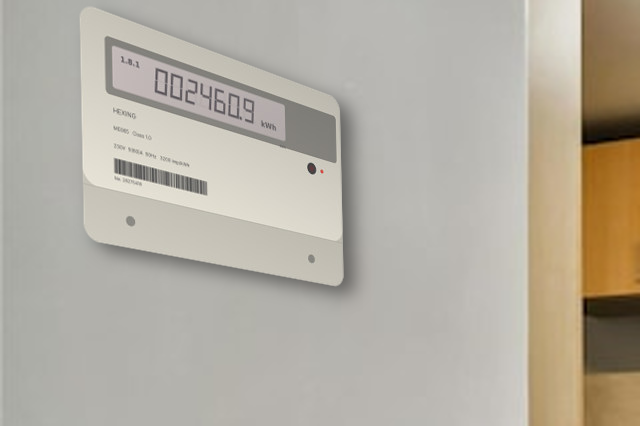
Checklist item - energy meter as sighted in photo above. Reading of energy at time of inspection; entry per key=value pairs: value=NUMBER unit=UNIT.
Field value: value=2460.9 unit=kWh
